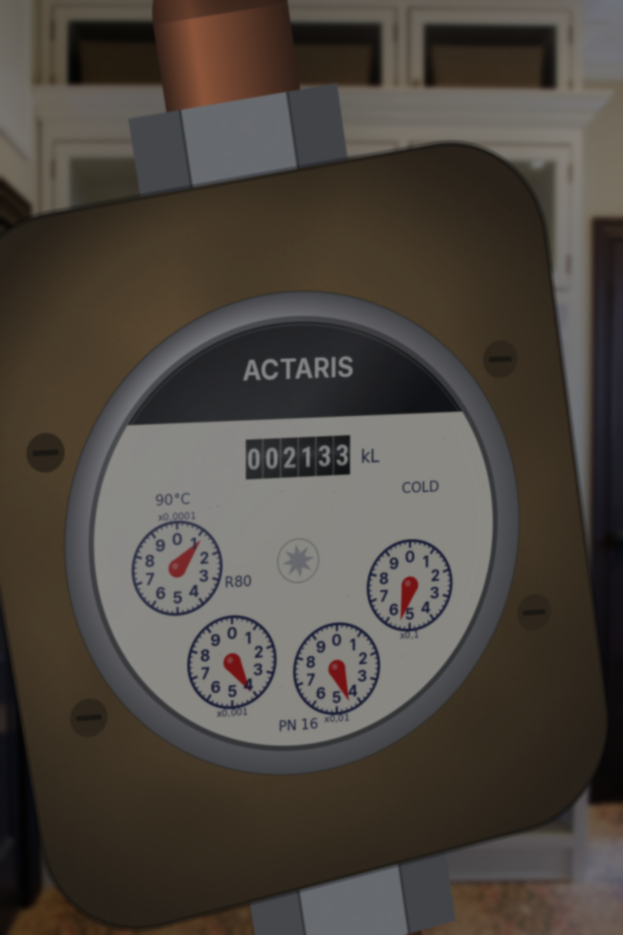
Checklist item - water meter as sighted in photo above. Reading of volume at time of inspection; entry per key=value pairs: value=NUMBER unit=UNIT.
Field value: value=2133.5441 unit=kL
